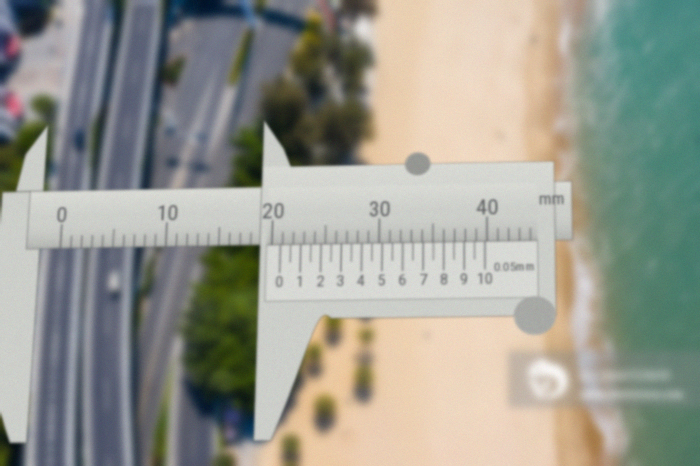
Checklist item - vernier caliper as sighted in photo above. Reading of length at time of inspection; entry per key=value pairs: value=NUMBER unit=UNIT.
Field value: value=20.8 unit=mm
